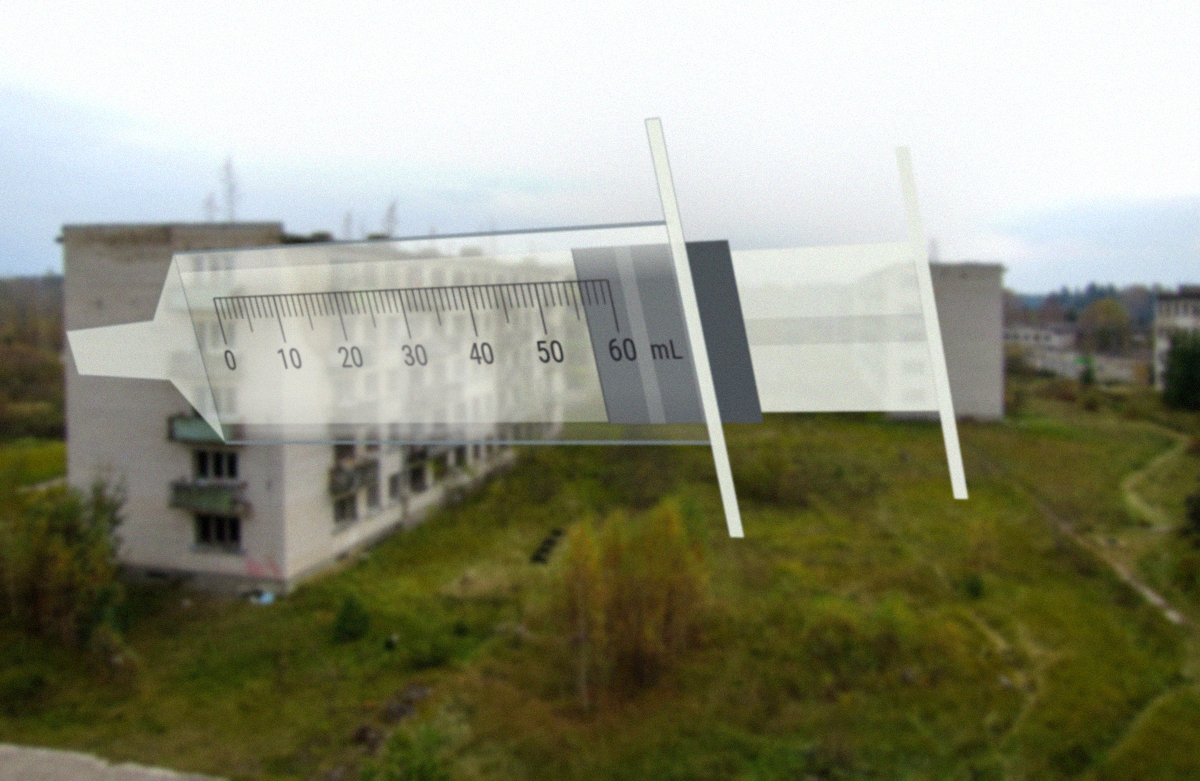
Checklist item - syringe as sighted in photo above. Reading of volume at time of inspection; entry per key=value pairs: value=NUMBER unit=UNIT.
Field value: value=56 unit=mL
